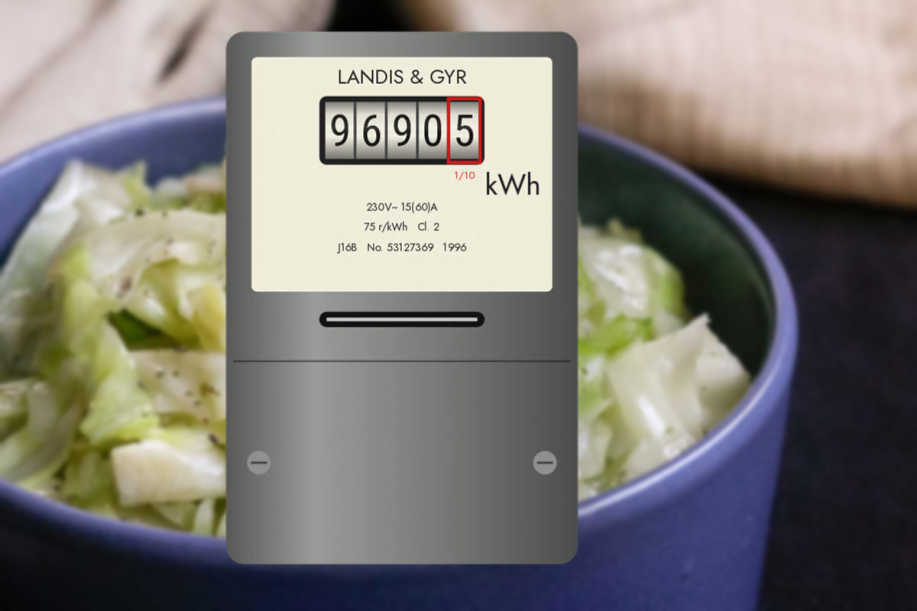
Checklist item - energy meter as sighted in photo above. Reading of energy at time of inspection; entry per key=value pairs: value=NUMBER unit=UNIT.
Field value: value=9690.5 unit=kWh
